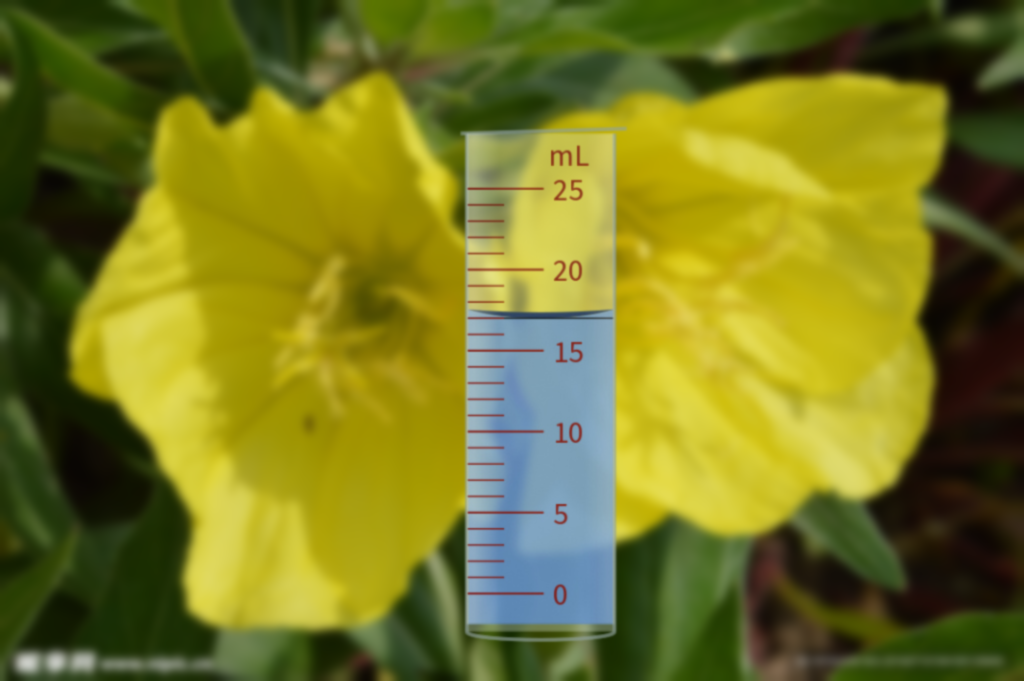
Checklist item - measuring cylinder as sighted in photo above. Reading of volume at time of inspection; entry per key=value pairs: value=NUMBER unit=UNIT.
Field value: value=17 unit=mL
